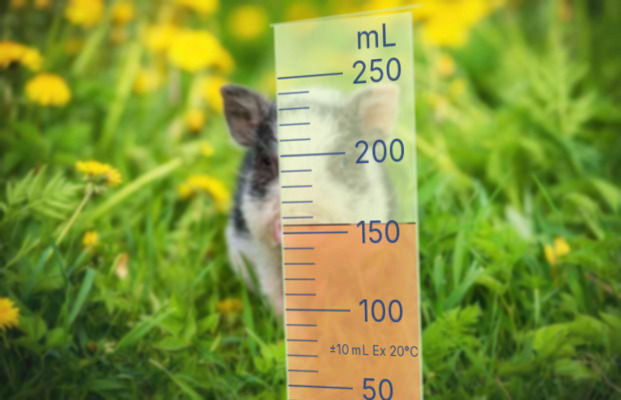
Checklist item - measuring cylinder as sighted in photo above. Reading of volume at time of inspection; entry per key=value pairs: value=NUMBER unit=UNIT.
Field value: value=155 unit=mL
